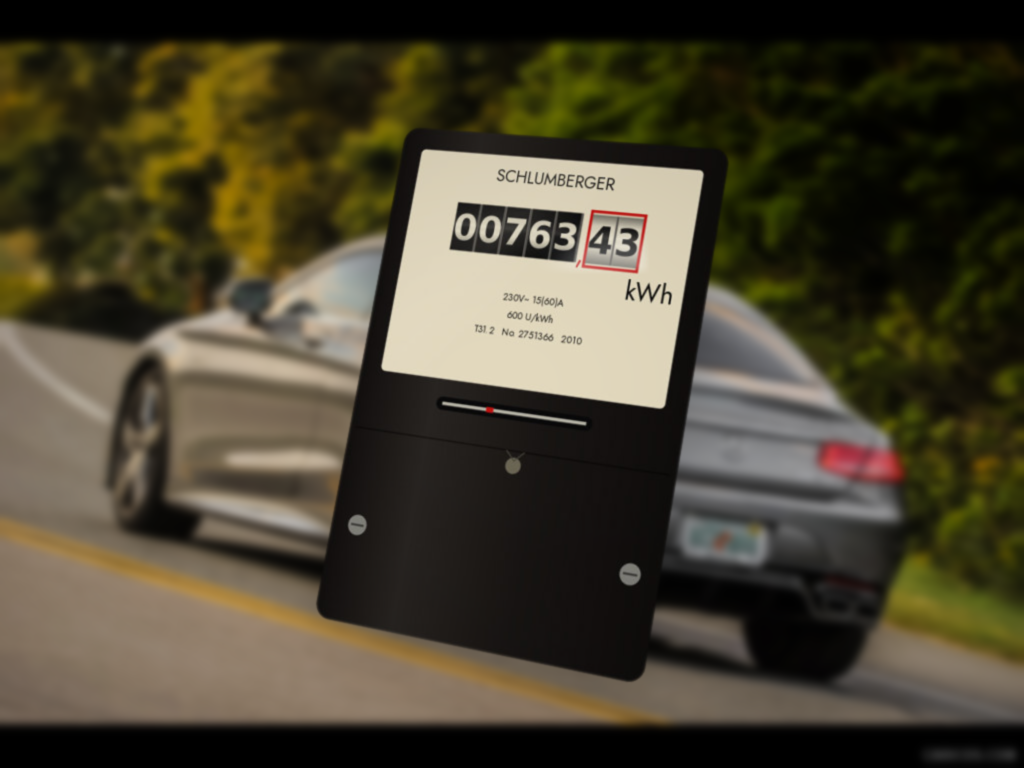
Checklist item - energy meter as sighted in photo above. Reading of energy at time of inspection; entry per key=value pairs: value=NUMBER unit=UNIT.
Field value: value=763.43 unit=kWh
